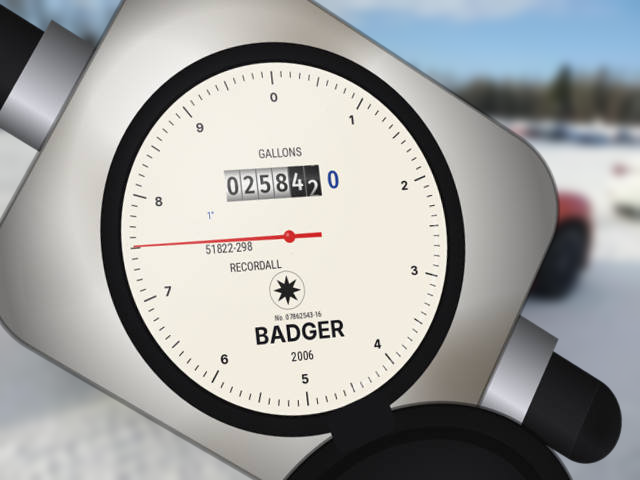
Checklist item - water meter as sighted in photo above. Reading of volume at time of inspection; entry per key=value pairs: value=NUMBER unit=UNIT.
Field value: value=258417.5 unit=gal
